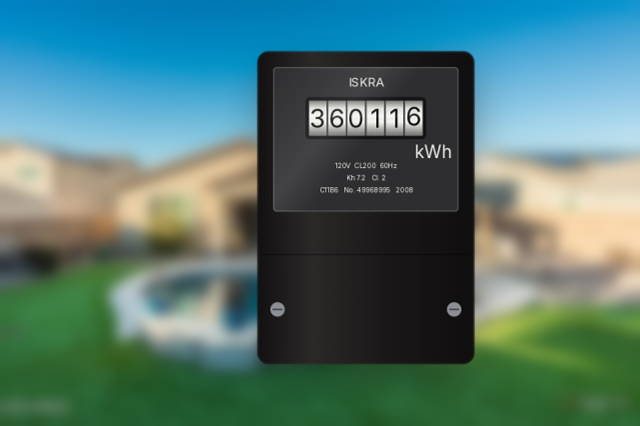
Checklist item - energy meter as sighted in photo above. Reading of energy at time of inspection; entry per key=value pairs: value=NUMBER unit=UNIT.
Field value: value=360116 unit=kWh
